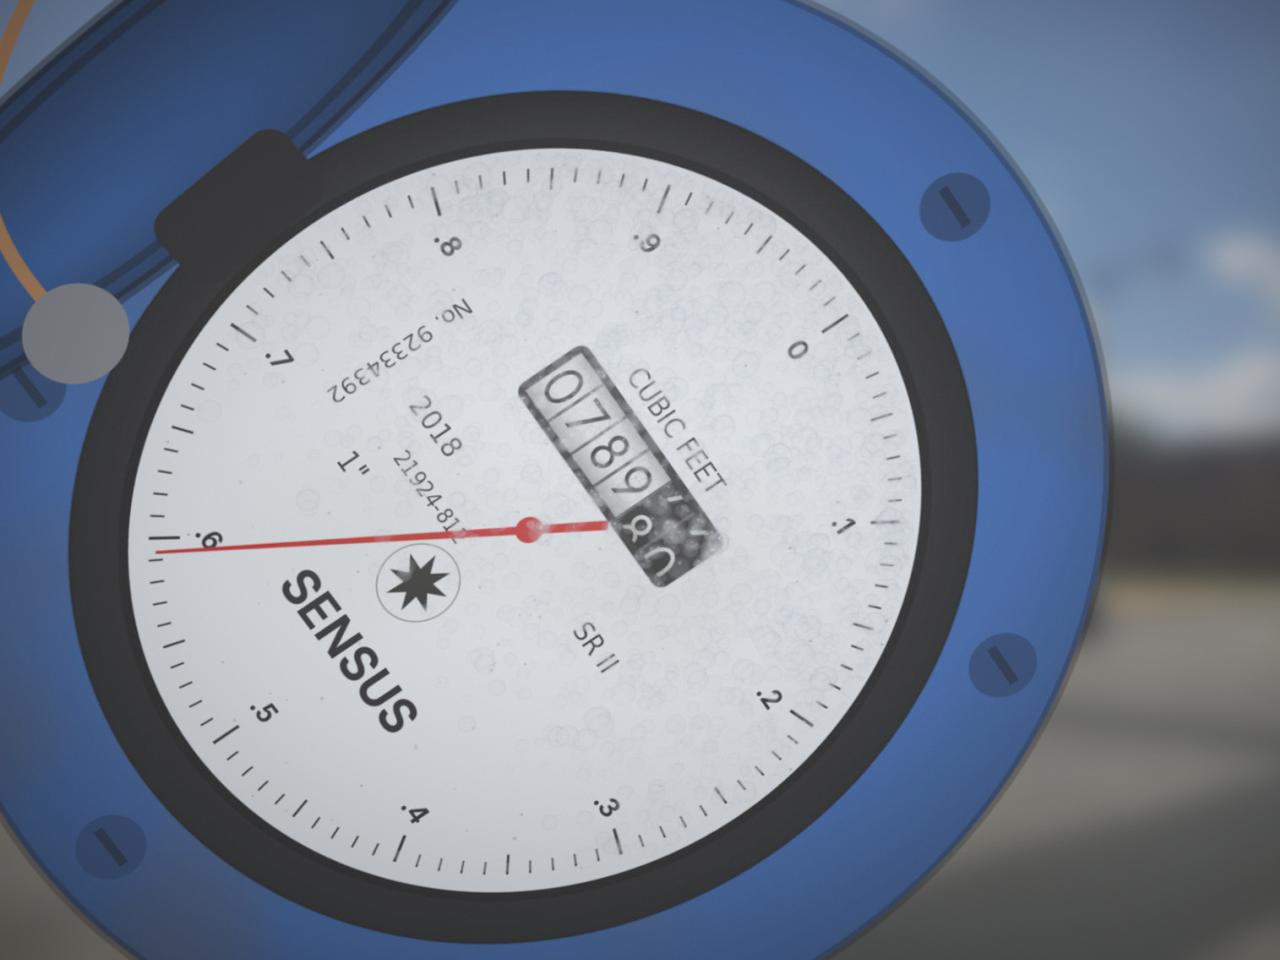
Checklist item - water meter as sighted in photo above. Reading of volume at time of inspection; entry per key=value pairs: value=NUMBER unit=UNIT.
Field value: value=78979.59 unit=ft³
